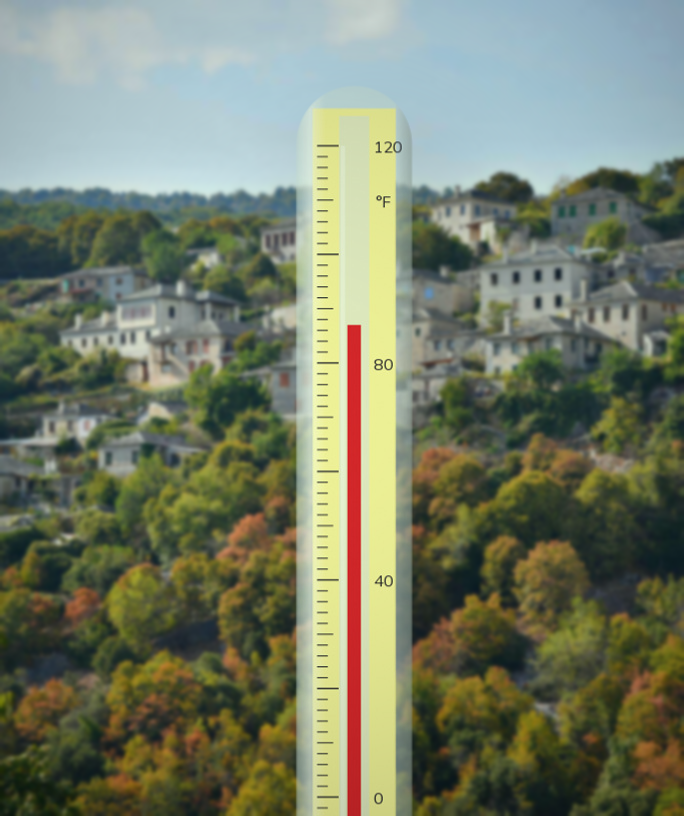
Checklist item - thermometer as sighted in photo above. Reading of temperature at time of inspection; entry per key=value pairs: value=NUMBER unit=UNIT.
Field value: value=87 unit=°F
